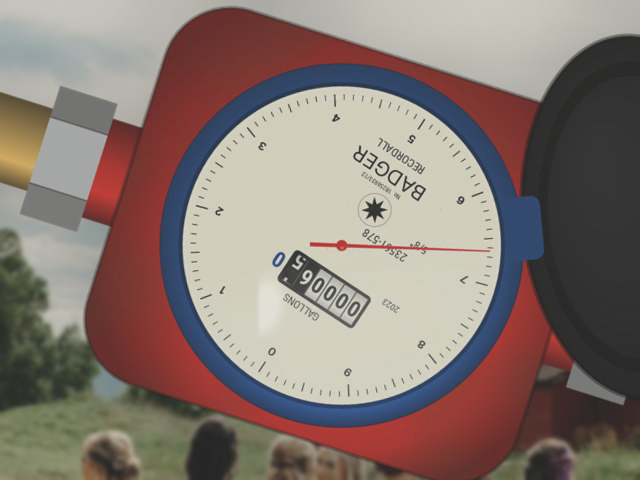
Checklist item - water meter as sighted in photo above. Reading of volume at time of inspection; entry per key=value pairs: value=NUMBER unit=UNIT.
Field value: value=646.6 unit=gal
